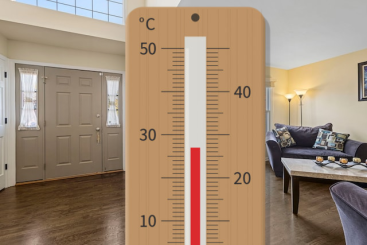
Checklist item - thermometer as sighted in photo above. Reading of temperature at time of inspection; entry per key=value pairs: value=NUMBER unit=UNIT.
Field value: value=27 unit=°C
